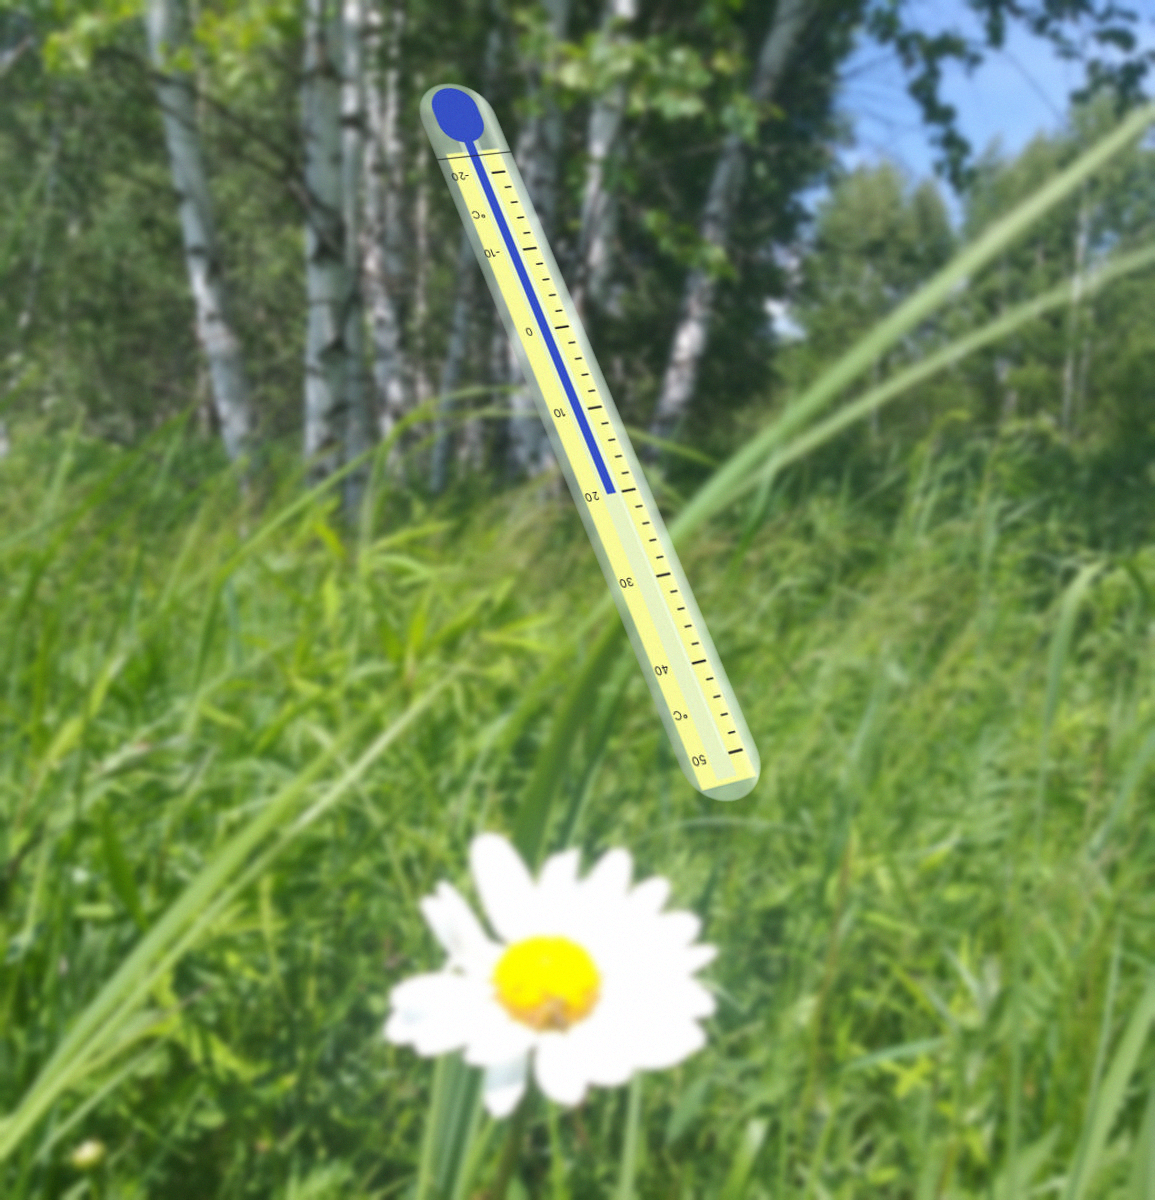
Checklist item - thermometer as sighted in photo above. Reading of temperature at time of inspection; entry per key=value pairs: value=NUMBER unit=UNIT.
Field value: value=20 unit=°C
